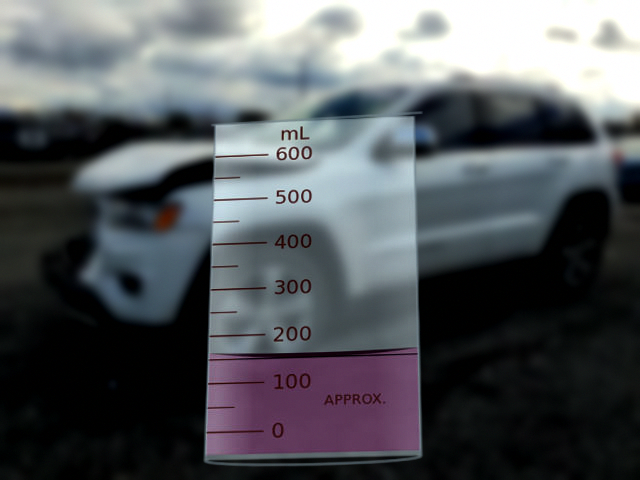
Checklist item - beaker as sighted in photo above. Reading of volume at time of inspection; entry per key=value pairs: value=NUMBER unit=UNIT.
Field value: value=150 unit=mL
